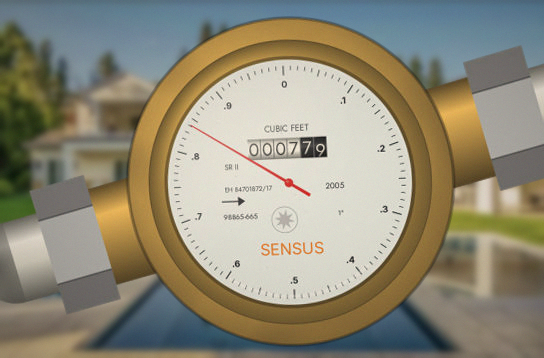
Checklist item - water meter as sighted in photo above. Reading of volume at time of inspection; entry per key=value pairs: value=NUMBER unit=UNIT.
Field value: value=778.84 unit=ft³
